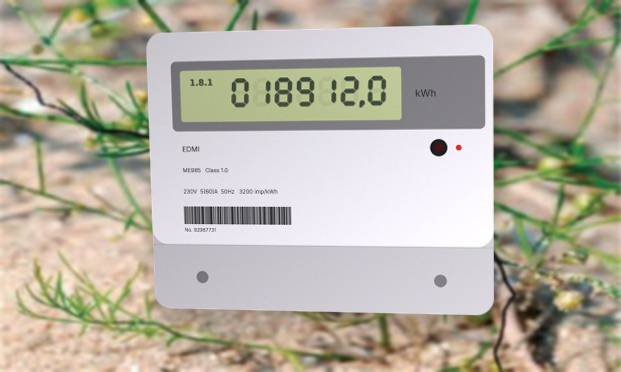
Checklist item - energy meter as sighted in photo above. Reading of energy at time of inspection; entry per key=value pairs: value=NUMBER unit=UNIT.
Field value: value=18912.0 unit=kWh
